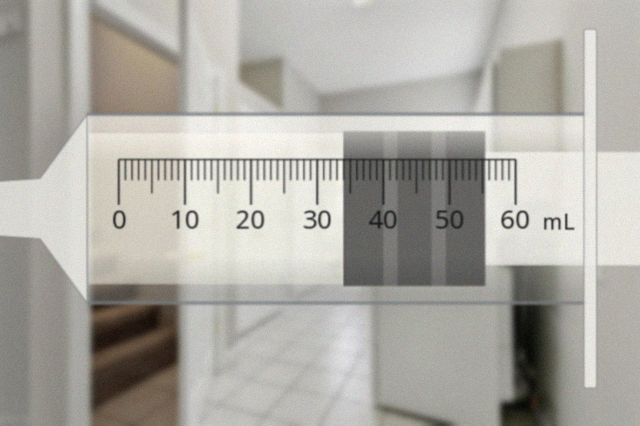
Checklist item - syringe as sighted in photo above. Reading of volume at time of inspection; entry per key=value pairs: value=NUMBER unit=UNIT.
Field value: value=34 unit=mL
